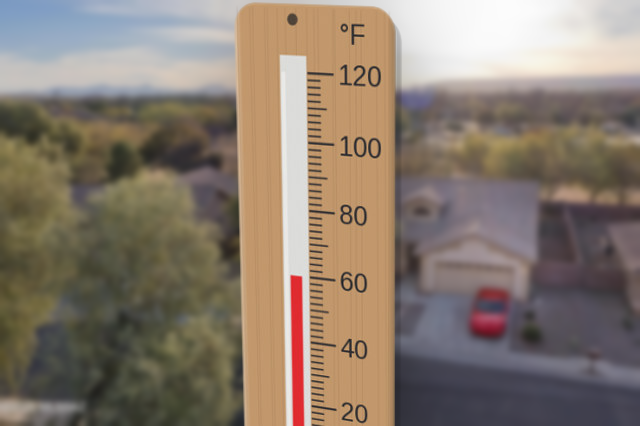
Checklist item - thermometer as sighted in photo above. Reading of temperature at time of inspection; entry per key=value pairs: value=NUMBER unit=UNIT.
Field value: value=60 unit=°F
